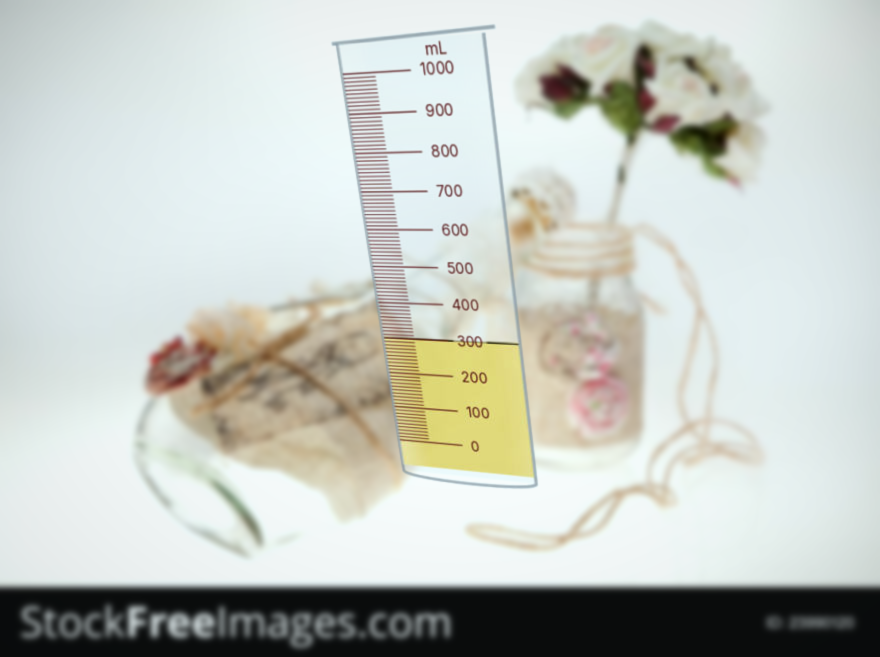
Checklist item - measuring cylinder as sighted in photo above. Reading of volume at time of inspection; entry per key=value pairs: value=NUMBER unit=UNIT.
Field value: value=300 unit=mL
